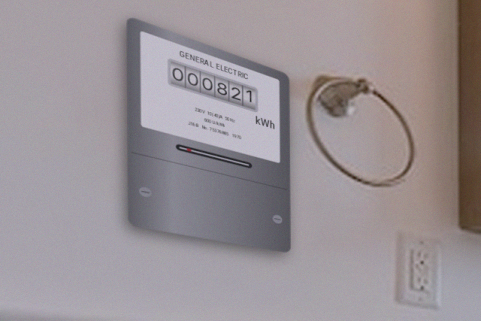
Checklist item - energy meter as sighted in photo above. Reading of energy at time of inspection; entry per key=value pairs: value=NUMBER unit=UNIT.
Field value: value=821 unit=kWh
